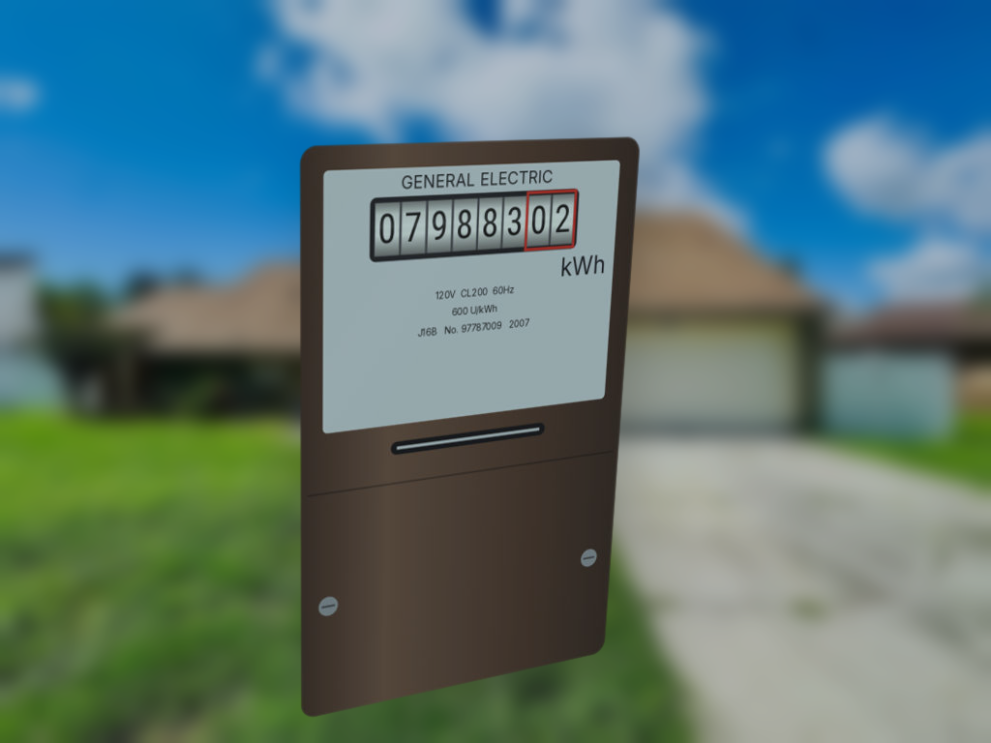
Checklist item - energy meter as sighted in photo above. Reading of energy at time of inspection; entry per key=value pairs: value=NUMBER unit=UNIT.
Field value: value=79883.02 unit=kWh
